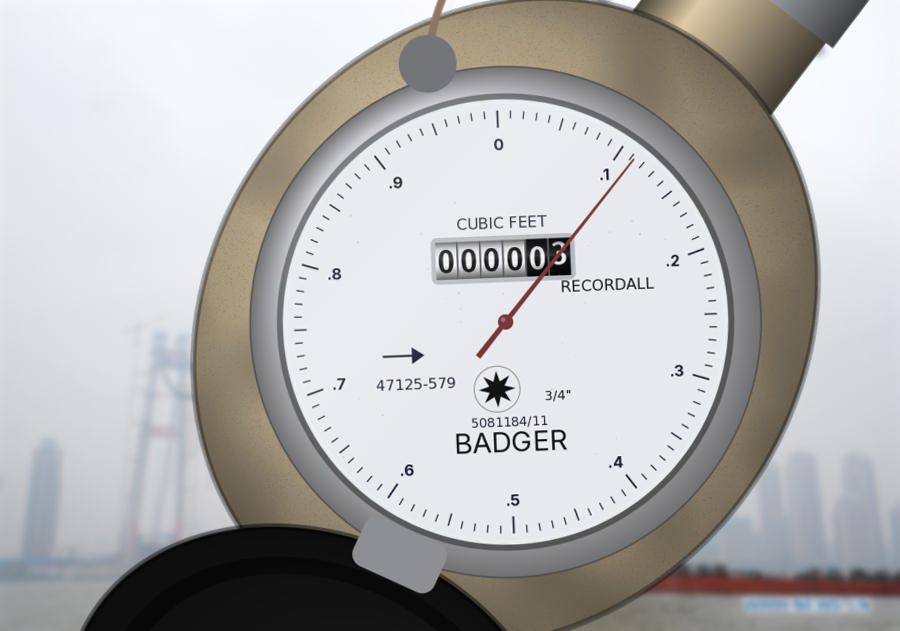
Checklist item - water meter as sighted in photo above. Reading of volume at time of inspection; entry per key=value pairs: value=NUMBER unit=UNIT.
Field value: value=3.11 unit=ft³
